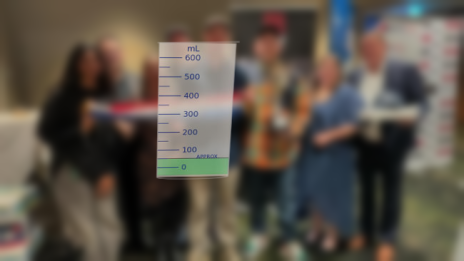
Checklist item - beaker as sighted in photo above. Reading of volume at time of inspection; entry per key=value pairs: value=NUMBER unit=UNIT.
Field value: value=50 unit=mL
